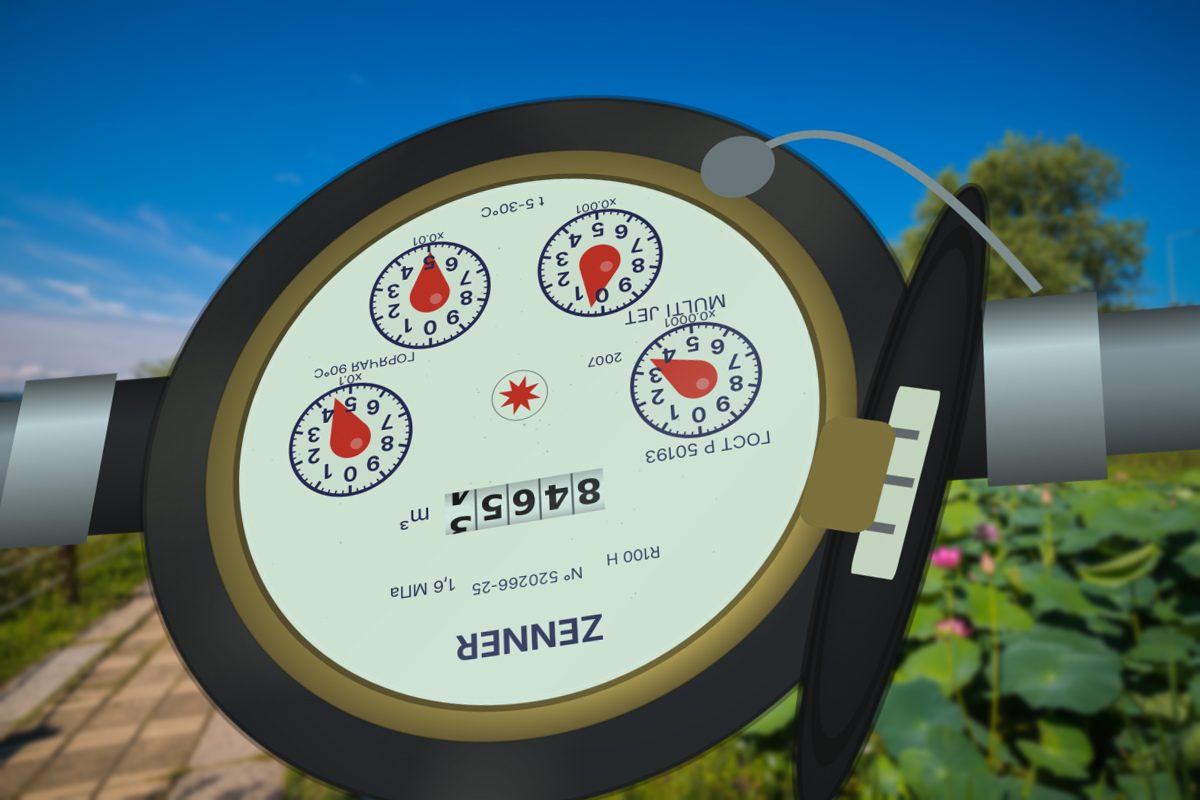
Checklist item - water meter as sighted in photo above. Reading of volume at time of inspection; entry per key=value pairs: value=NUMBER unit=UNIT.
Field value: value=84653.4503 unit=m³
